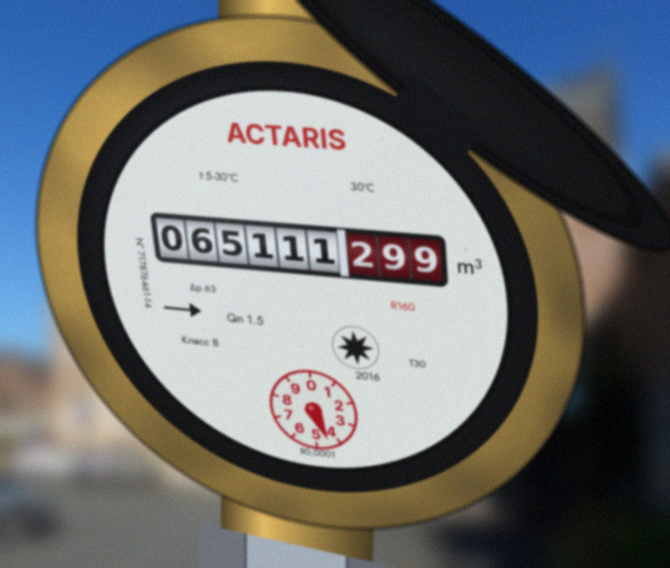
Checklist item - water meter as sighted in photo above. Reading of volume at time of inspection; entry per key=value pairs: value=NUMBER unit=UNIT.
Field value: value=65111.2994 unit=m³
